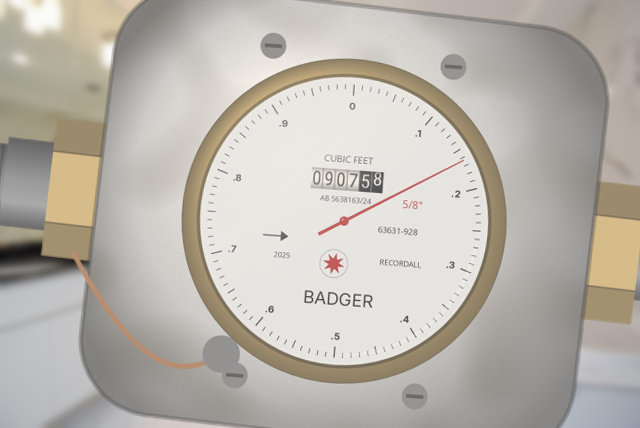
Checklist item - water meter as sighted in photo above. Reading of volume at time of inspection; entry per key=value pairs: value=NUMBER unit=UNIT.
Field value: value=90758.16 unit=ft³
